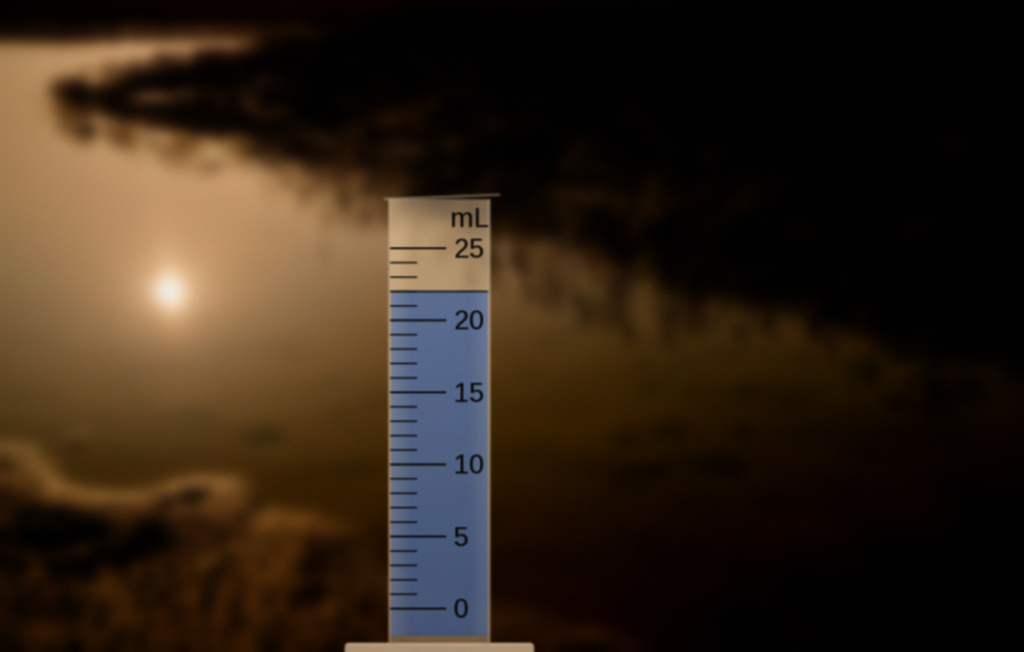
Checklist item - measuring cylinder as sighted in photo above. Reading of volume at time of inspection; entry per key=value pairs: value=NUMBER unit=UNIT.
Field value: value=22 unit=mL
